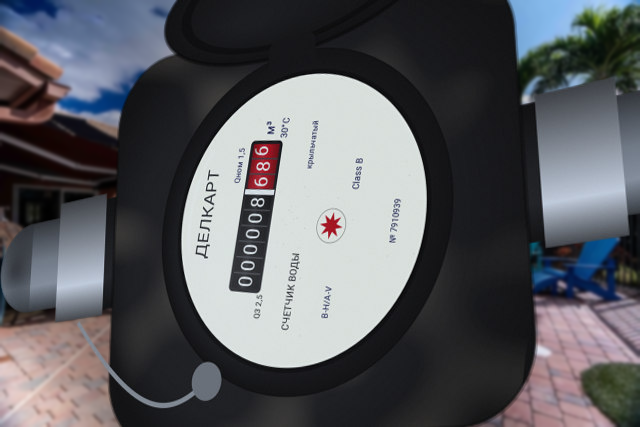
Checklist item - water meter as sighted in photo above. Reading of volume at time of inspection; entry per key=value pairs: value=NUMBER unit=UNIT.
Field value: value=8.686 unit=m³
